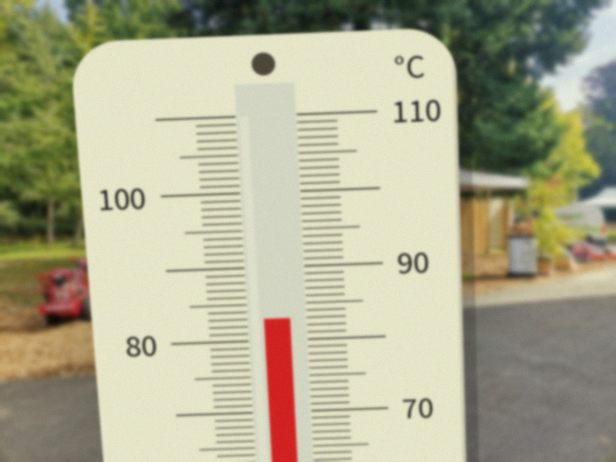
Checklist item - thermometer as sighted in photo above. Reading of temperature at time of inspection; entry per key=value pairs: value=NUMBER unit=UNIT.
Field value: value=83 unit=°C
